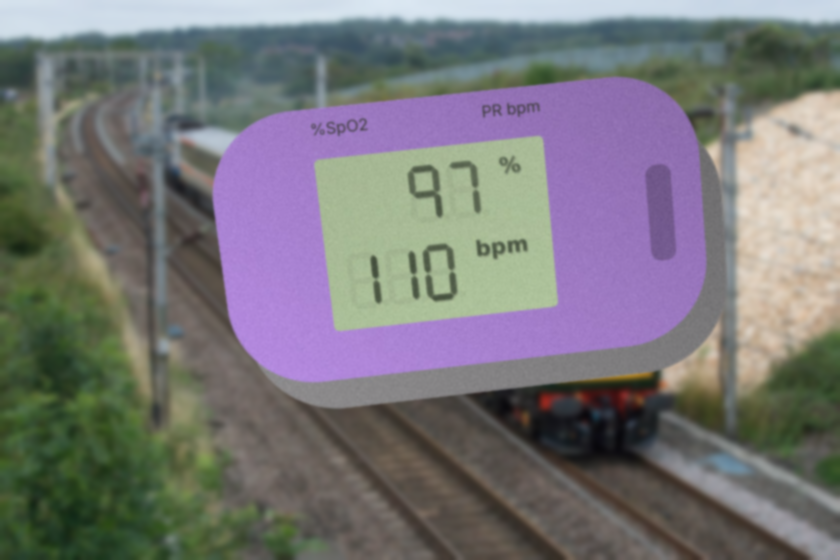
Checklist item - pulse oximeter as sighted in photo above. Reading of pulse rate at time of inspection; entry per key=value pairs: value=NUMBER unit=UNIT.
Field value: value=110 unit=bpm
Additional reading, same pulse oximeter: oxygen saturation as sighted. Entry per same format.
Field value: value=97 unit=%
